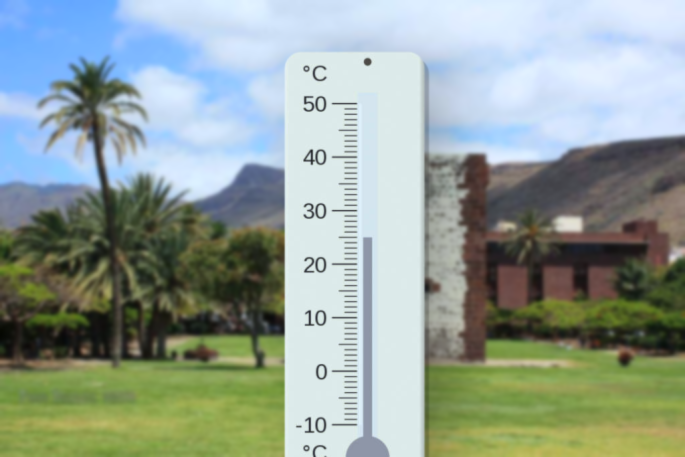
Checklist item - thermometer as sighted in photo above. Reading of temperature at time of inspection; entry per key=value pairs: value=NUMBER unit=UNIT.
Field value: value=25 unit=°C
